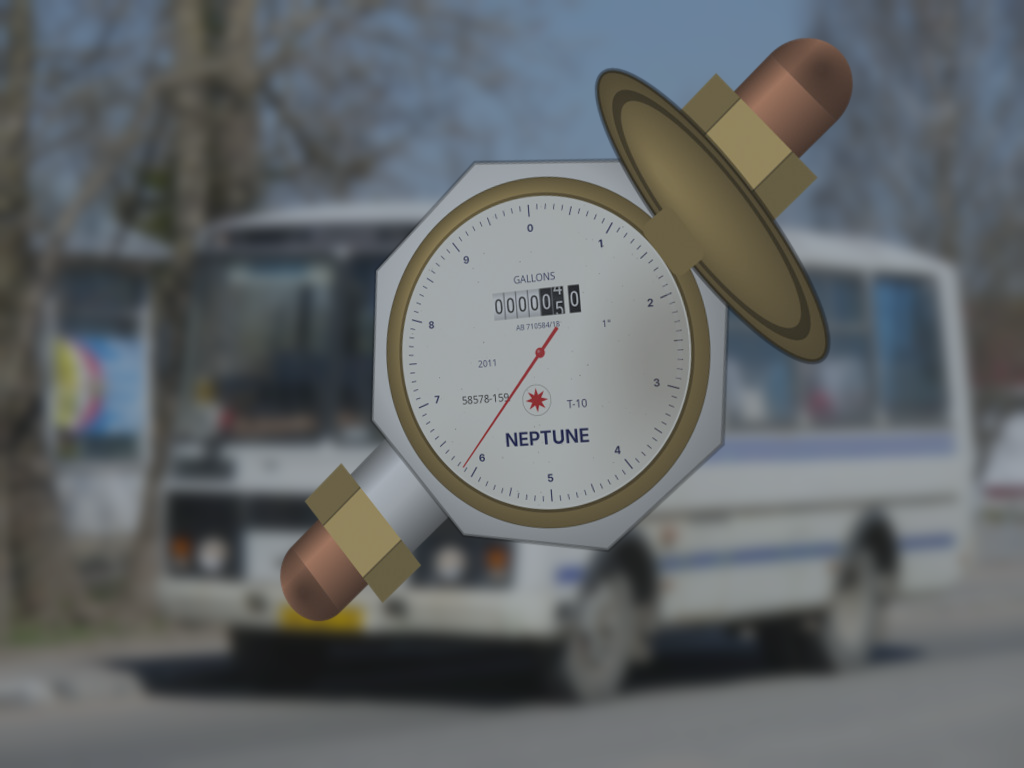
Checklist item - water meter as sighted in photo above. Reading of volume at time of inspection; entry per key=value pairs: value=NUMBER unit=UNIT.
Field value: value=46.1 unit=gal
